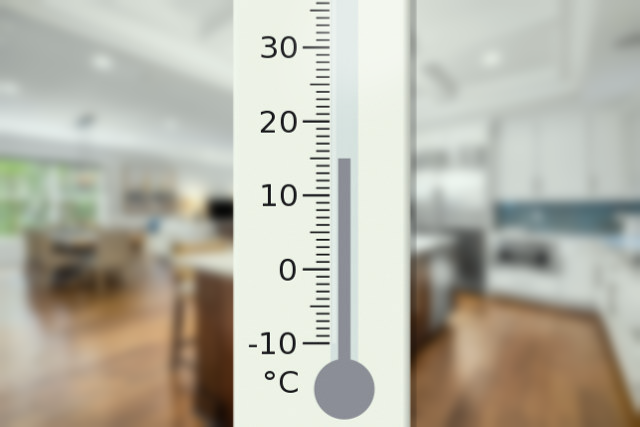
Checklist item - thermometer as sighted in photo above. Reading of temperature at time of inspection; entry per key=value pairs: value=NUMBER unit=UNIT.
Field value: value=15 unit=°C
